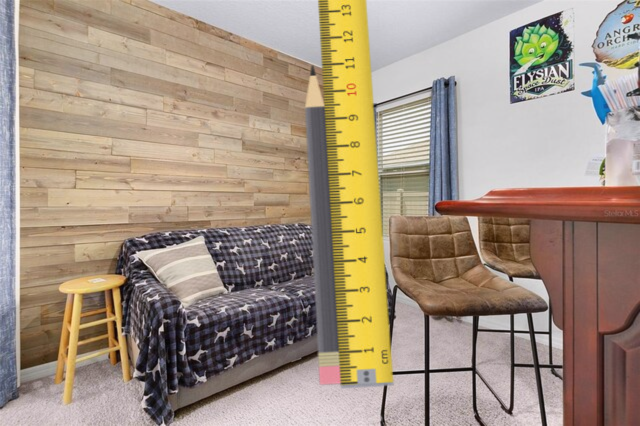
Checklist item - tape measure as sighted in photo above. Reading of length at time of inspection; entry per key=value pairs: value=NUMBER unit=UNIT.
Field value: value=11 unit=cm
